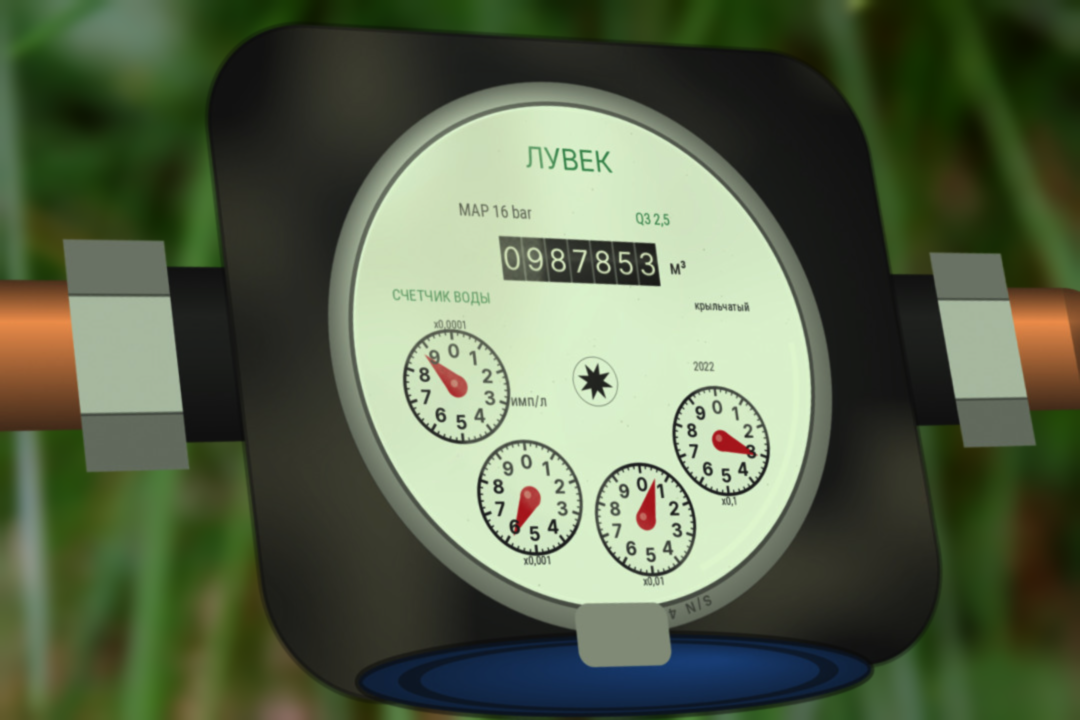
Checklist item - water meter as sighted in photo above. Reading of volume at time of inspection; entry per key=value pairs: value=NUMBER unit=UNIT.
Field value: value=987853.3058 unit=m³
